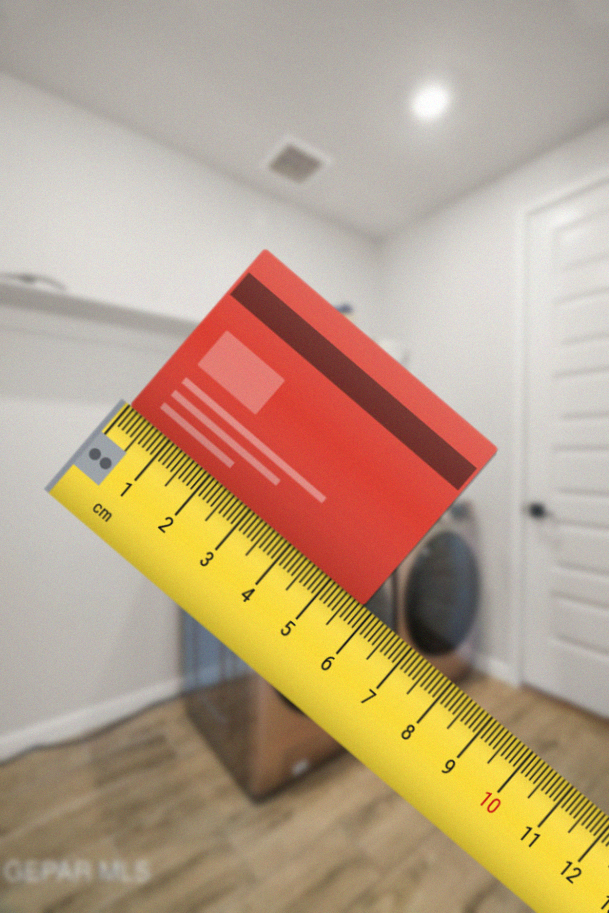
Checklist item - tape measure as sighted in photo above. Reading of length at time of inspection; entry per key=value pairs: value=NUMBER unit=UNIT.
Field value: value=5.8 unit=cm
